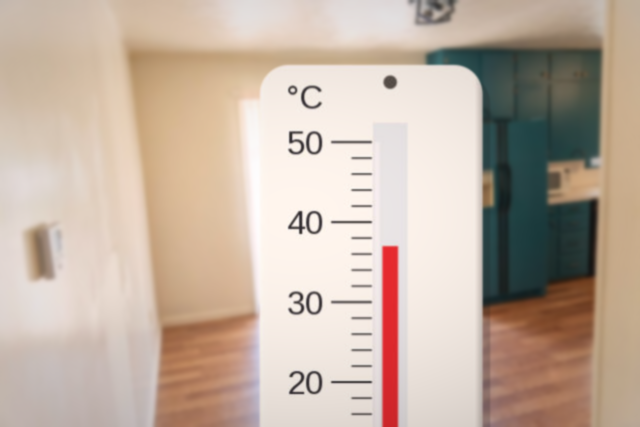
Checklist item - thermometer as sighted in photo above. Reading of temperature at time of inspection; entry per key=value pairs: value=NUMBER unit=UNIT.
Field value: value=37 unit=°C
